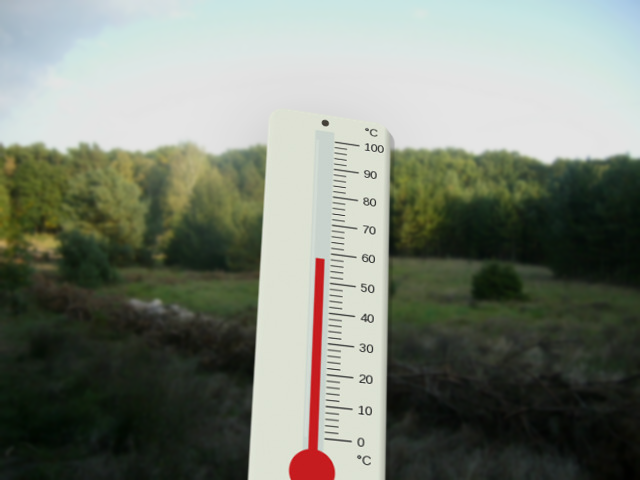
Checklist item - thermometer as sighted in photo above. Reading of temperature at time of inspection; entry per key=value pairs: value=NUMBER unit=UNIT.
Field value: value=58 unit=°C
